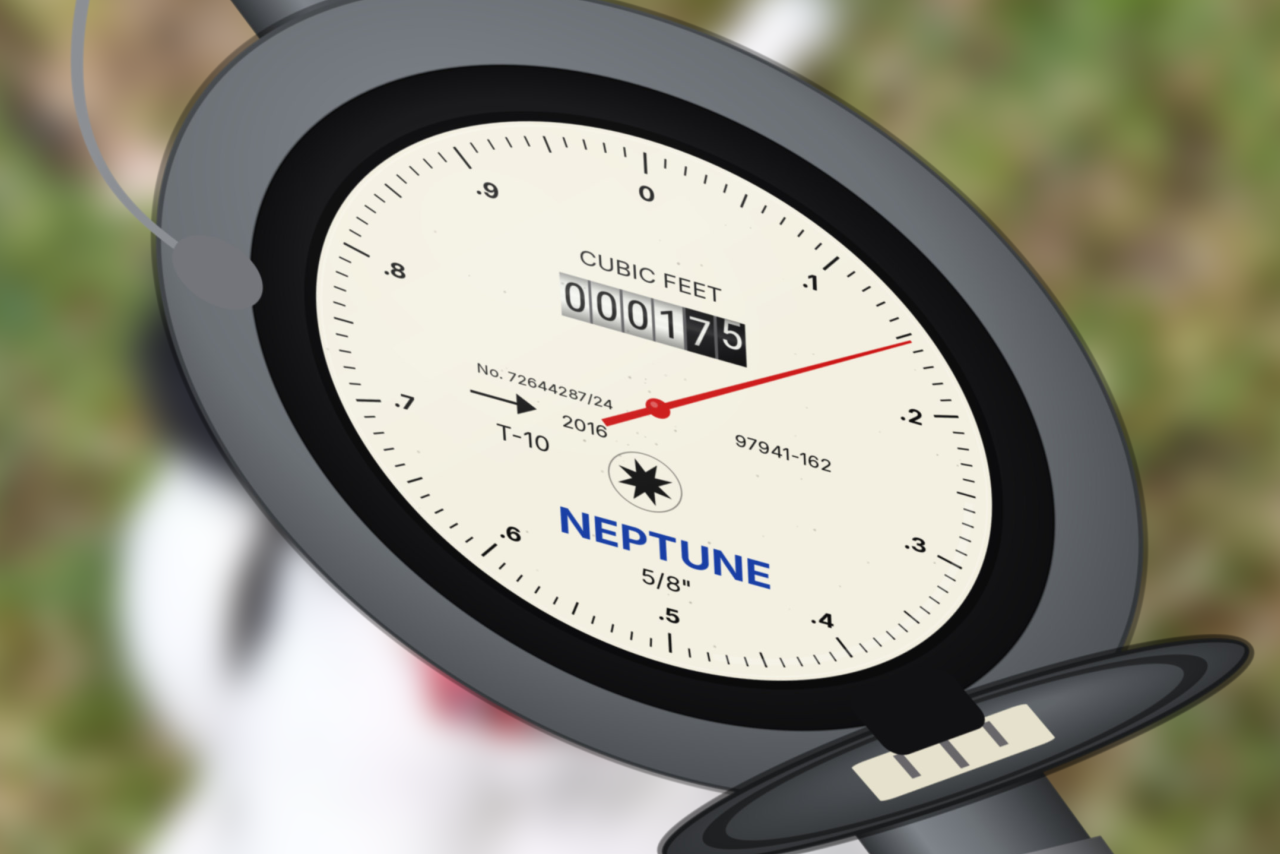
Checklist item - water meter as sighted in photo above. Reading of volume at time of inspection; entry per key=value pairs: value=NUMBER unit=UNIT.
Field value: value=175.15 unit=ft³
